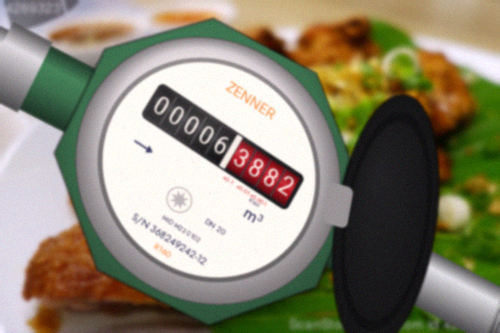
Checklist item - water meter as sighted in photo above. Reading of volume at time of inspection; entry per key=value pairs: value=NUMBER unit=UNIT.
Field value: value=6.3882 unit=m³
